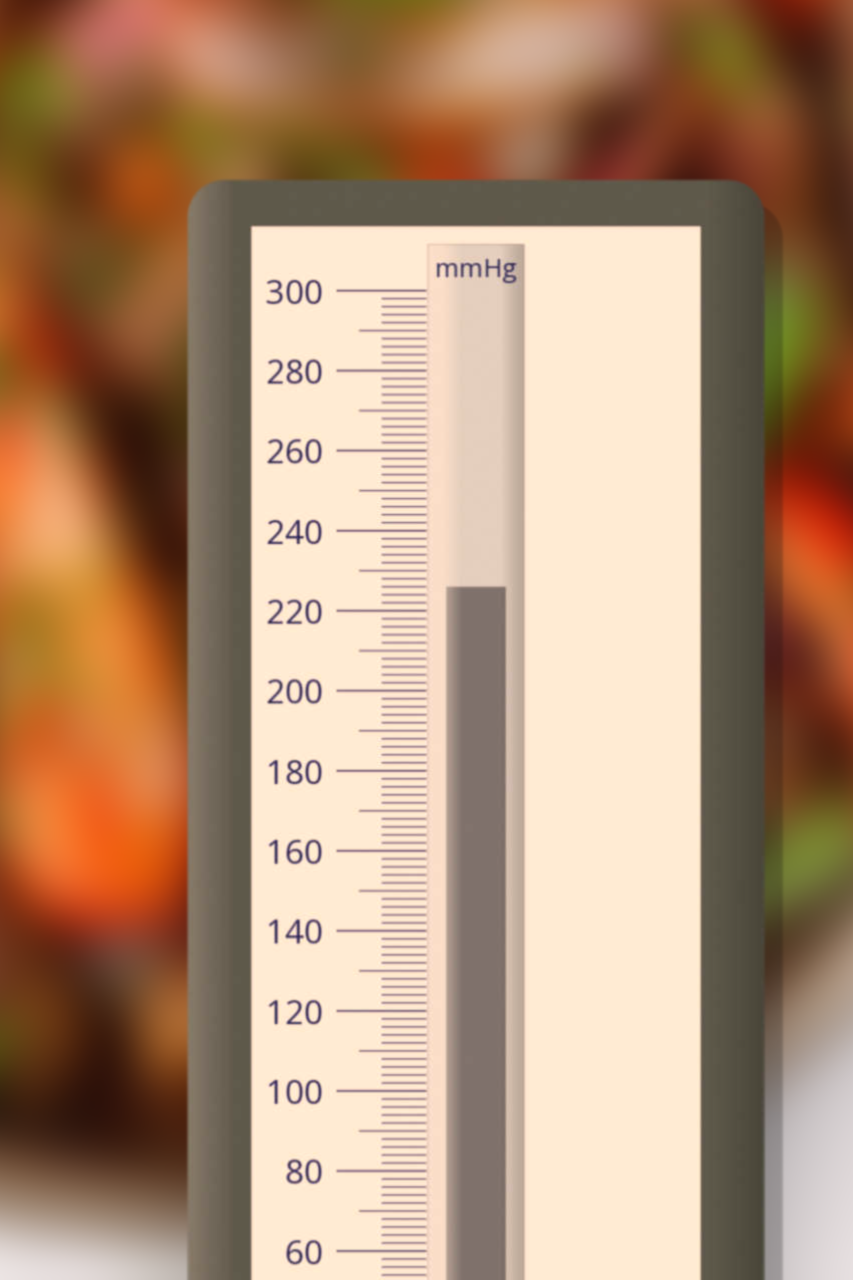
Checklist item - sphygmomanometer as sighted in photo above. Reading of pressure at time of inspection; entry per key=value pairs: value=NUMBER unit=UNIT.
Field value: value=226 unit=mmHg
